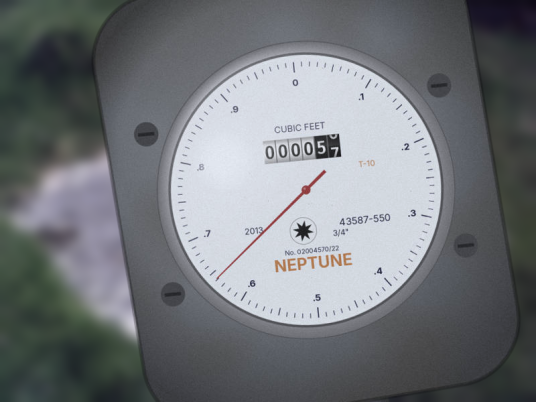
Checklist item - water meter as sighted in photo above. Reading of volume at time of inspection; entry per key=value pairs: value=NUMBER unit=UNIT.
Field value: value=56.64 unit=ft³
